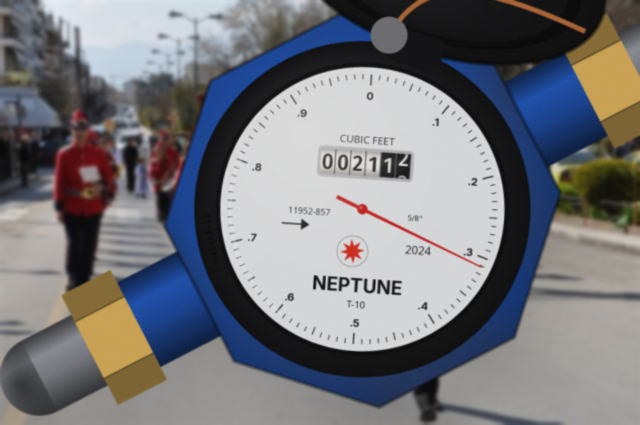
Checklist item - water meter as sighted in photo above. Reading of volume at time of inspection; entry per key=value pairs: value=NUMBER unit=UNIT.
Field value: value=2112.31 unit=ft³
